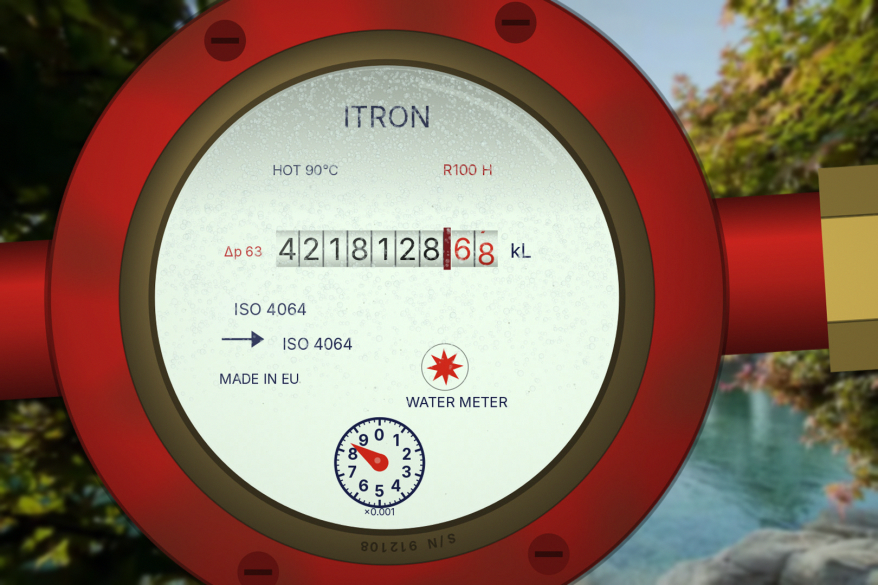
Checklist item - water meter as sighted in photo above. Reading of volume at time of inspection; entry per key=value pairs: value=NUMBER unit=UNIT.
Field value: value=4218128.678 unit=kL
